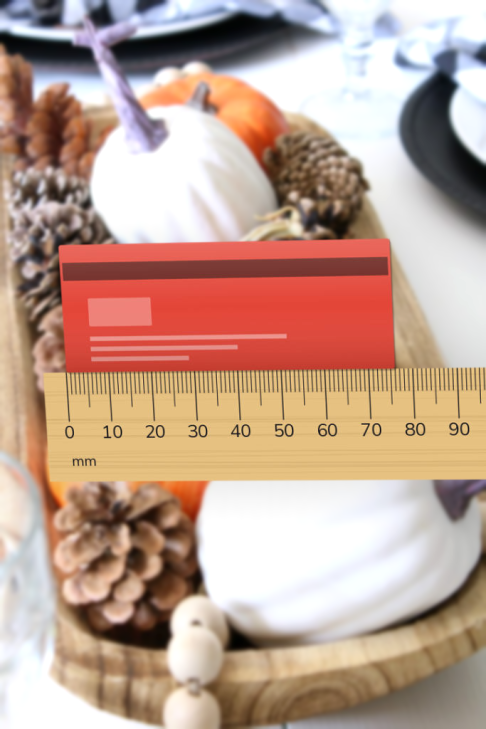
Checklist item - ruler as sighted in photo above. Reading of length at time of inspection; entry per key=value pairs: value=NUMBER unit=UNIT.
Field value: value=76 unit=mm
